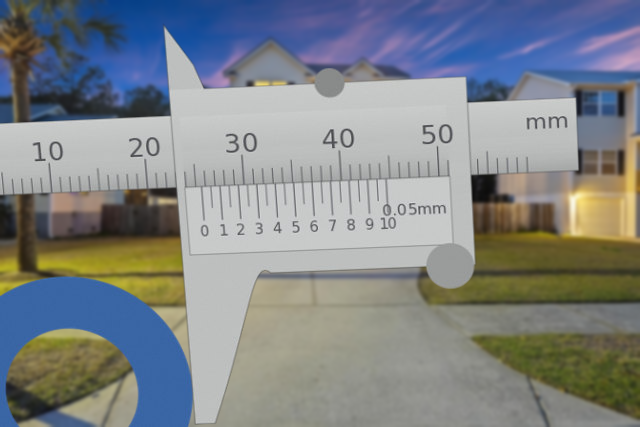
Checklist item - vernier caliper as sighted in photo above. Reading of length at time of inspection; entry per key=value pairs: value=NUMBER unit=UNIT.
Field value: value=25.6 unit=mm
